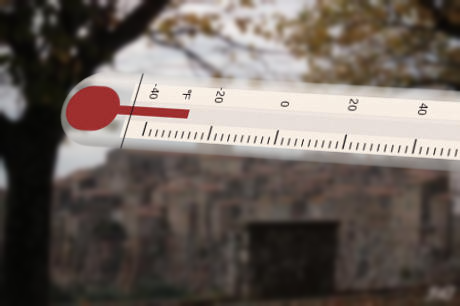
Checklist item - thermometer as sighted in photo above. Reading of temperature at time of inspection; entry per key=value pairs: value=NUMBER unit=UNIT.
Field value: value=-28 unit=°F
